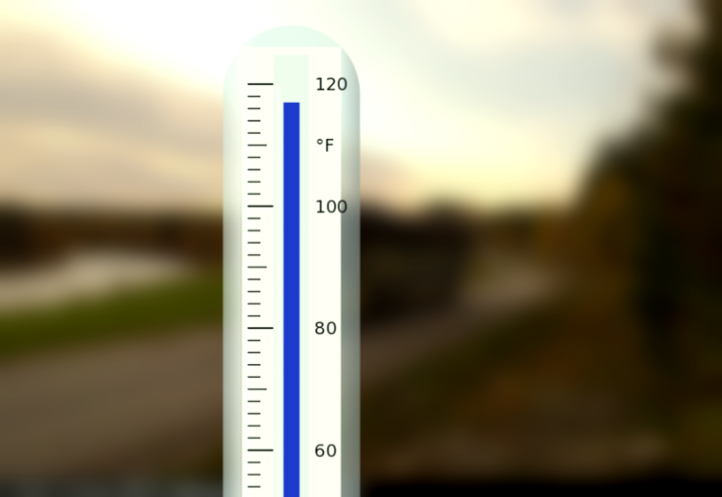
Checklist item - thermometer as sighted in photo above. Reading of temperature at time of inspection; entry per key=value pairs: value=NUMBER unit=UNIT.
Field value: value=117 unit=°F
